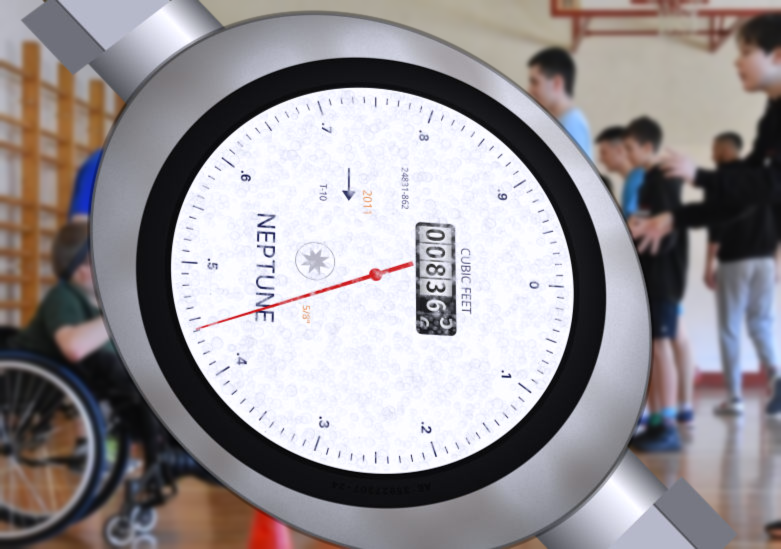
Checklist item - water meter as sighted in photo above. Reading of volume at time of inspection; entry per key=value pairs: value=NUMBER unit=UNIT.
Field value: value=8365.44 unit=ft³
